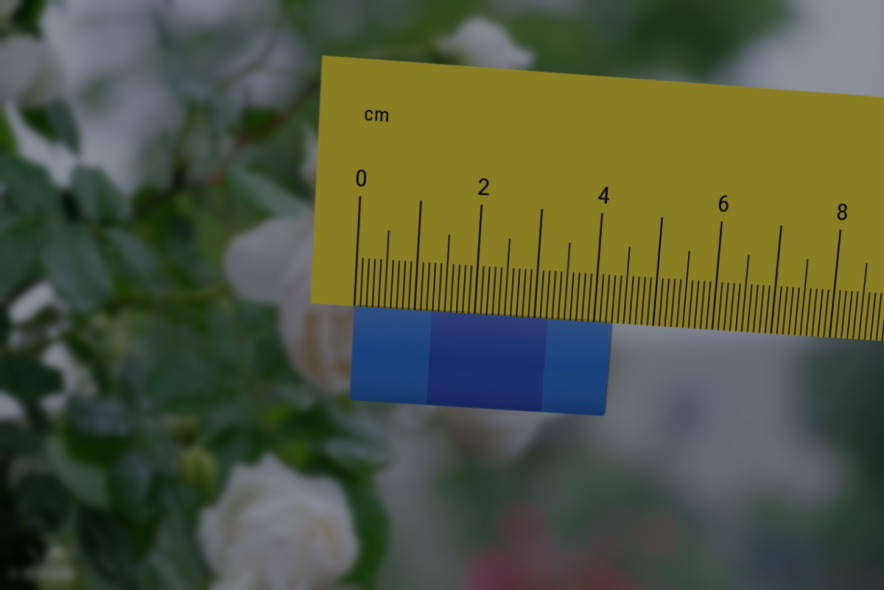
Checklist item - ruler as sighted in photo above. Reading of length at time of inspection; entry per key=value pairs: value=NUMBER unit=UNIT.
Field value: value=4.3 unit=cm
